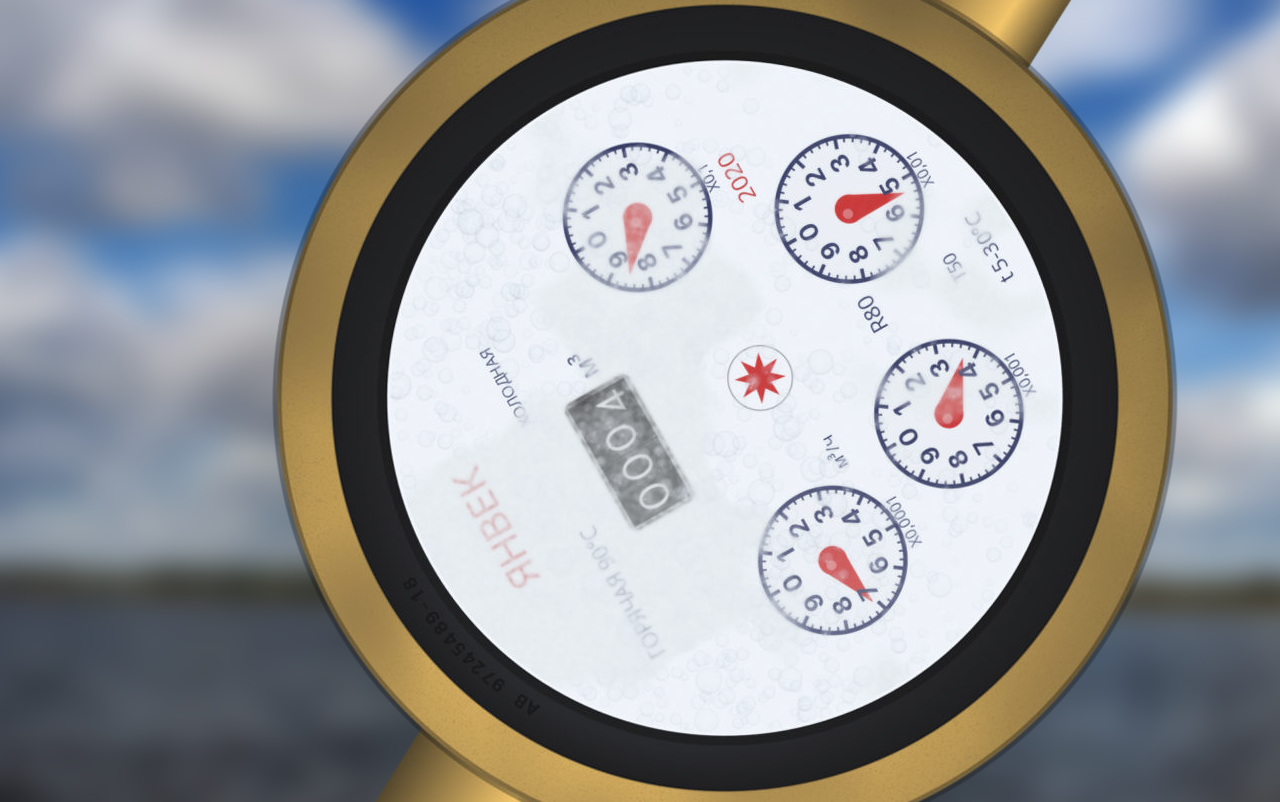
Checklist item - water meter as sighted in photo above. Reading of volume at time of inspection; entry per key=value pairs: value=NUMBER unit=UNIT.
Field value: value=3.8537 unit=m³
